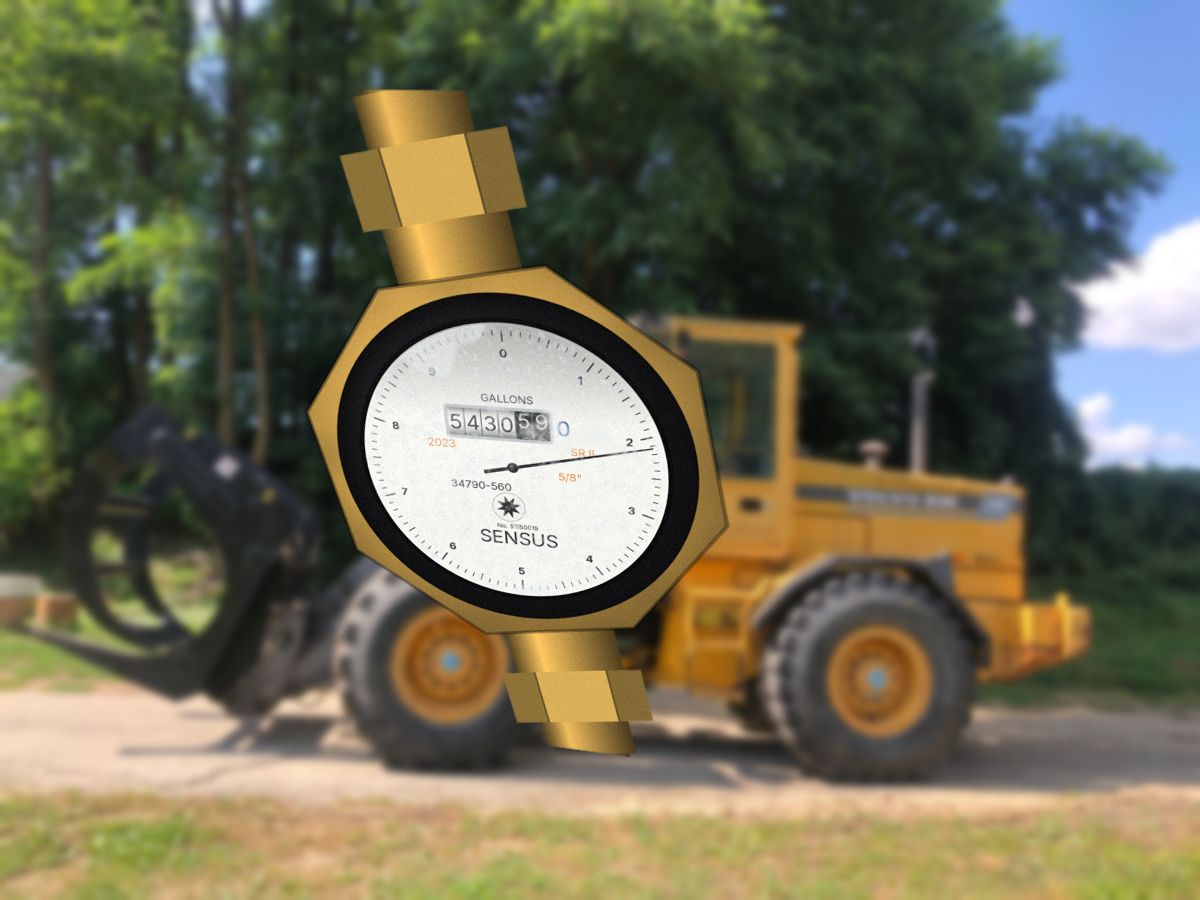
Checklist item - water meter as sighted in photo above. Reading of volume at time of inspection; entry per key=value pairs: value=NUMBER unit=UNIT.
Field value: value=5430592.1 unit=gal
